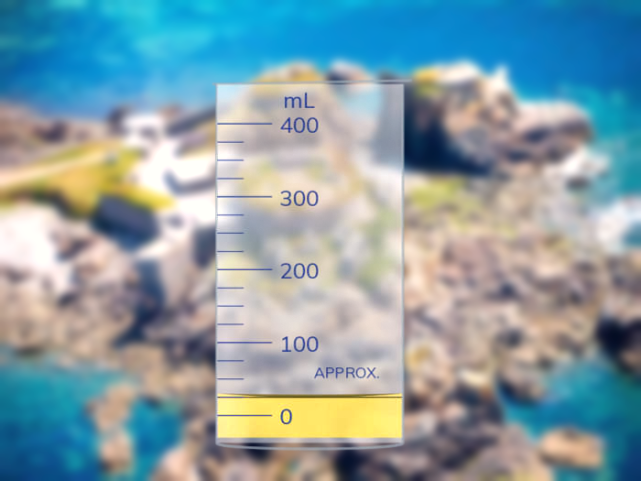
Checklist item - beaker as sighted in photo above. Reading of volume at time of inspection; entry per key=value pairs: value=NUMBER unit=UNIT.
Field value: value=25 unit=mL
